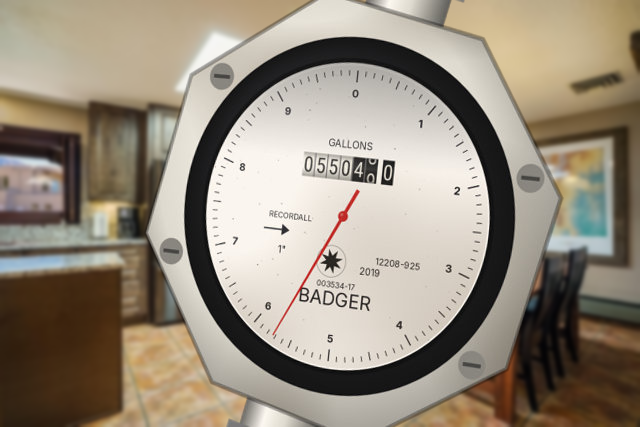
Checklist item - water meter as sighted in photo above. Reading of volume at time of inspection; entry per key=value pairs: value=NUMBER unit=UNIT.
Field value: value=550485.7 unit=gal
